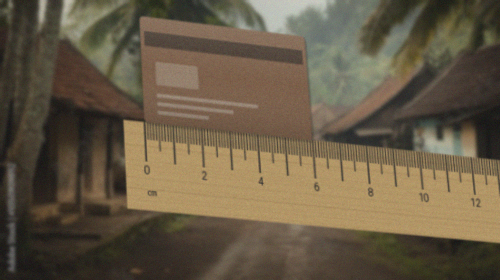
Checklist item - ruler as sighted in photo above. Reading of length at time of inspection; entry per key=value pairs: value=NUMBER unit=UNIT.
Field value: value=6 unit=cm
